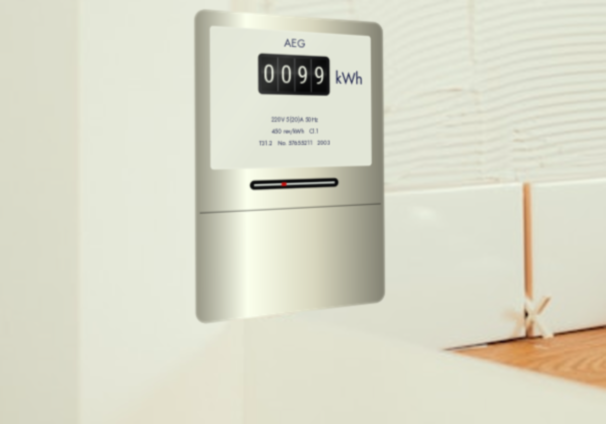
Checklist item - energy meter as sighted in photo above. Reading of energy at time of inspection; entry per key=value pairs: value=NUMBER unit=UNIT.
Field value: value=99 unit=kWh
